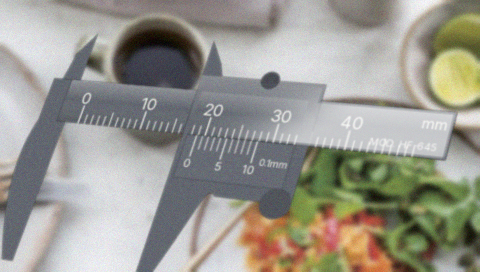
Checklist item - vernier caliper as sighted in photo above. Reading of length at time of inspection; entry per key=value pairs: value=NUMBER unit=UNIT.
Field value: value=18.8 unit=mm
